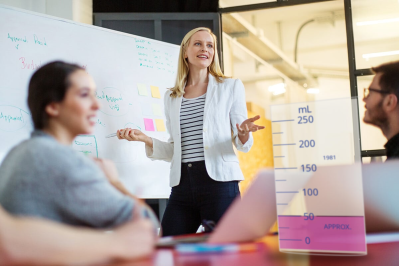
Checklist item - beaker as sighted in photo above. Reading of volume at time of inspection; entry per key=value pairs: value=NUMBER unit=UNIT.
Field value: value=50 unit=mL
